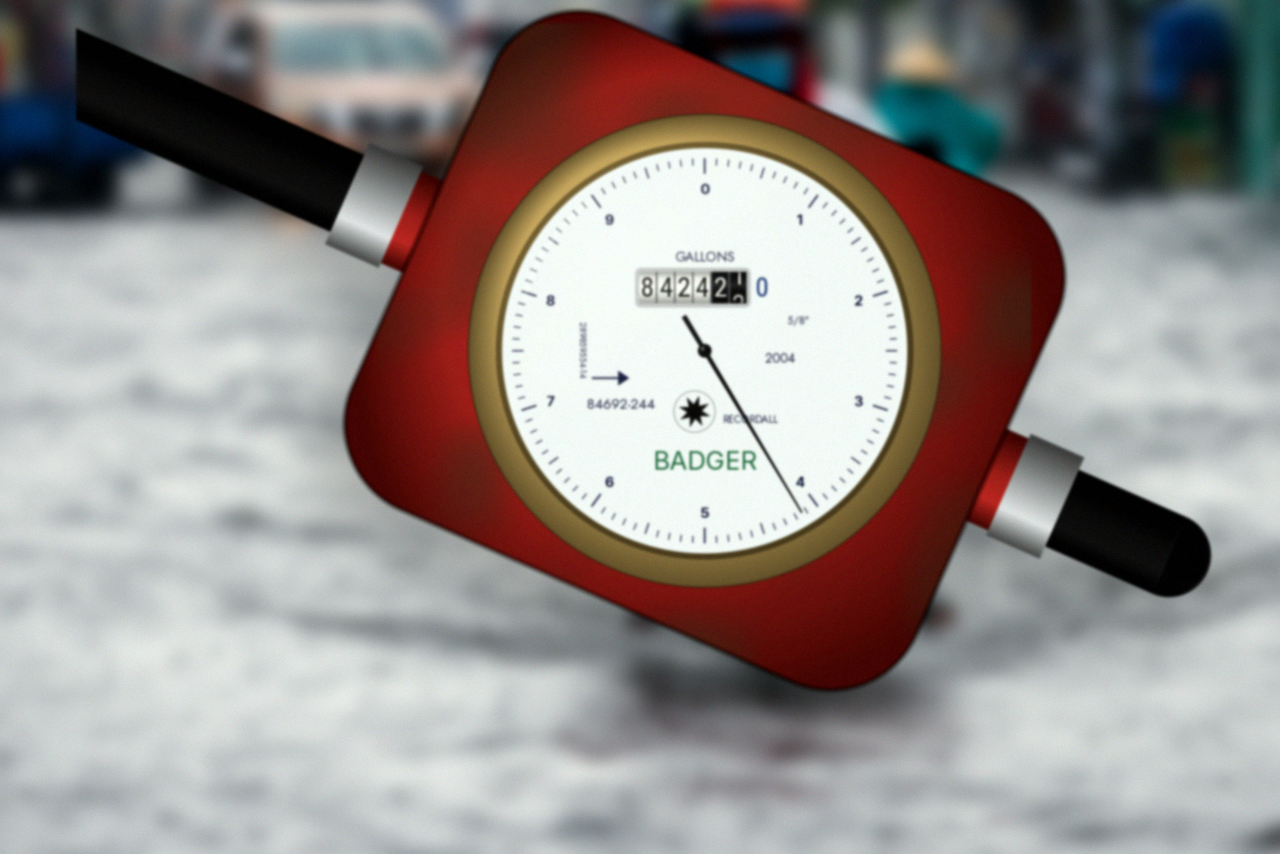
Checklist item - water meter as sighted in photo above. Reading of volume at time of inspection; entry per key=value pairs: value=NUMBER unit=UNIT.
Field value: value=8424214.1 unit=gal
